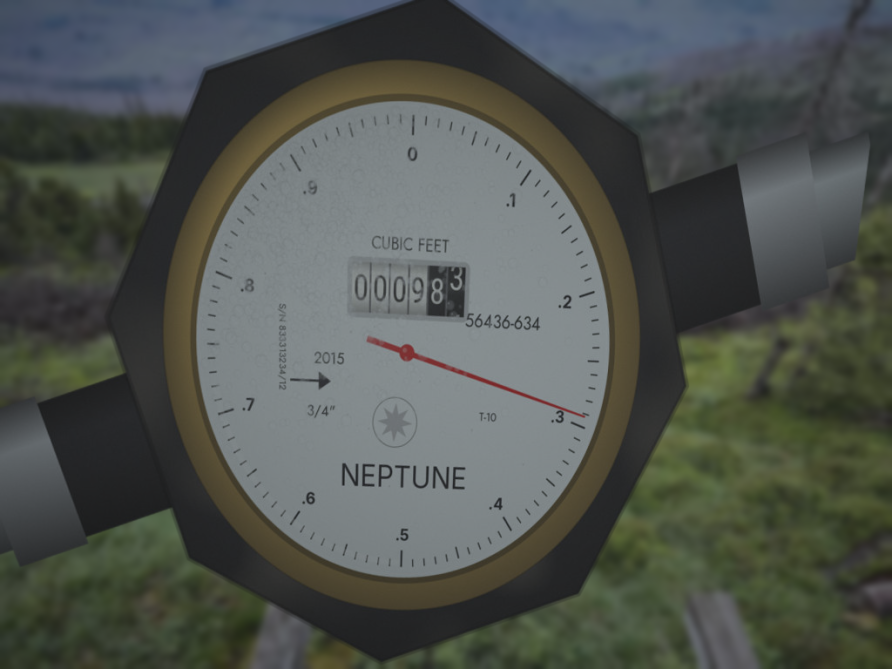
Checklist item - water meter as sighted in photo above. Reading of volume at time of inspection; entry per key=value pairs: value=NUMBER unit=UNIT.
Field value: value=983.29 unit=ft³
